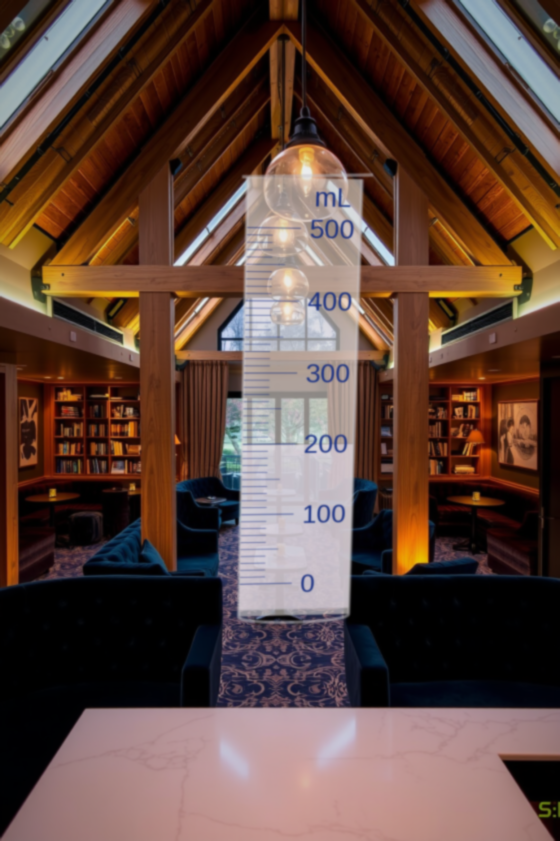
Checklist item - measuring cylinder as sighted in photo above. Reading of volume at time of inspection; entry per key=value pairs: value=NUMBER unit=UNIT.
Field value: value=200 unit=mL
